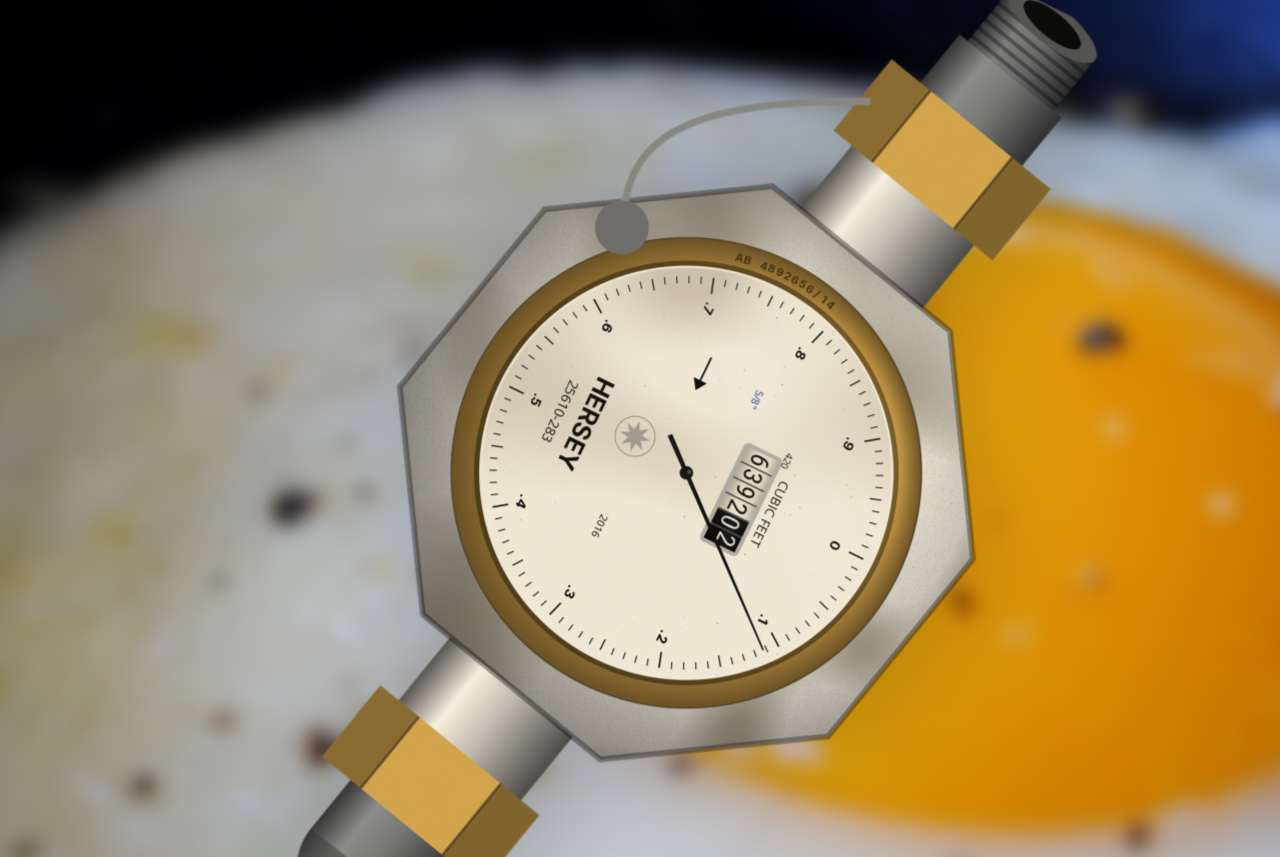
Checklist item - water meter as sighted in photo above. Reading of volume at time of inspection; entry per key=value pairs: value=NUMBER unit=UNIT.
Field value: value=639202.11 unit=ft³
